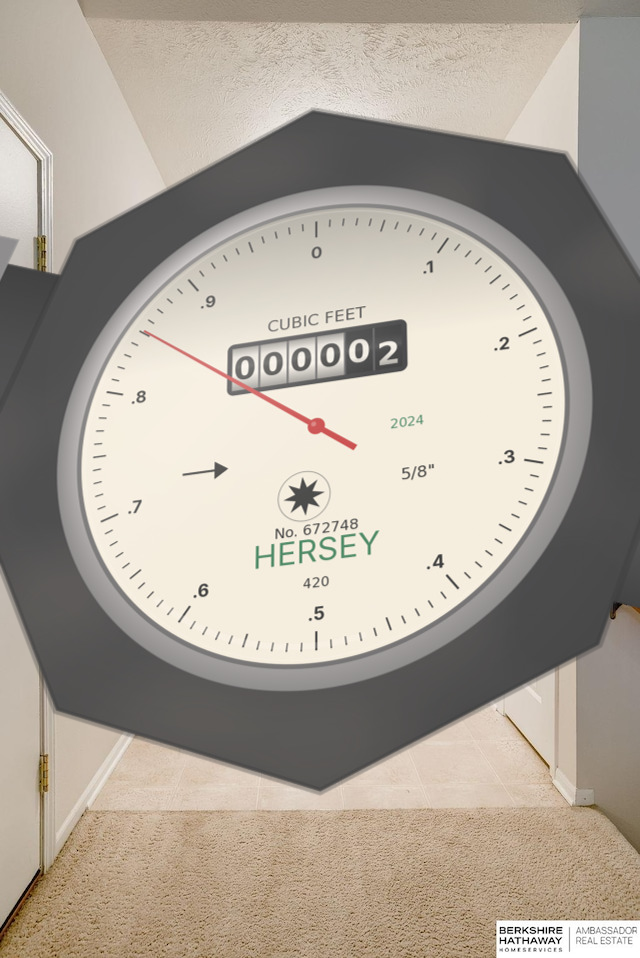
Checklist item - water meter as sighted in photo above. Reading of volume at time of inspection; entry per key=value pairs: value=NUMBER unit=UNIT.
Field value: value=1.85 unit=ft³
